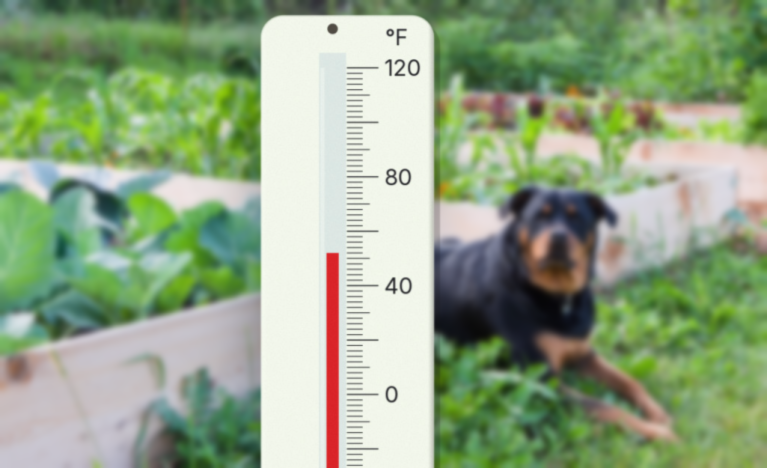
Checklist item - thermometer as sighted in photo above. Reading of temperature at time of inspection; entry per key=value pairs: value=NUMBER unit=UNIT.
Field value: value=52 unit=°F
